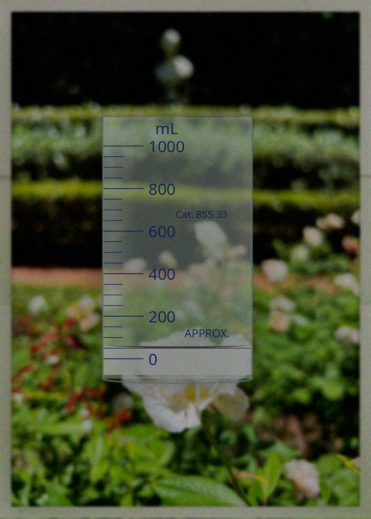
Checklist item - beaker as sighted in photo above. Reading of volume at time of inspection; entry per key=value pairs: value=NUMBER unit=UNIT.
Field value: value=50 unit=mL
